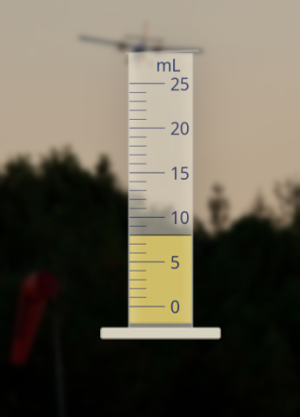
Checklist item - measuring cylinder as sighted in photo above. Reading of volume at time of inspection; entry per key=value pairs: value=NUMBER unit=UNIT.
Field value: value=8 unit=mL
